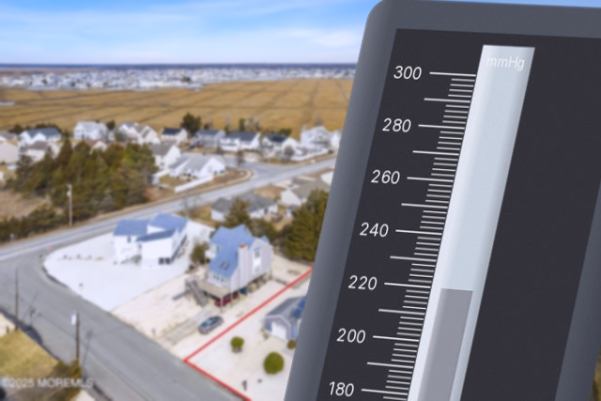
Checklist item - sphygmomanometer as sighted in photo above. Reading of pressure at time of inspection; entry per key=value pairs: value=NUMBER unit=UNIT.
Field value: value=220 unit=mmHg
